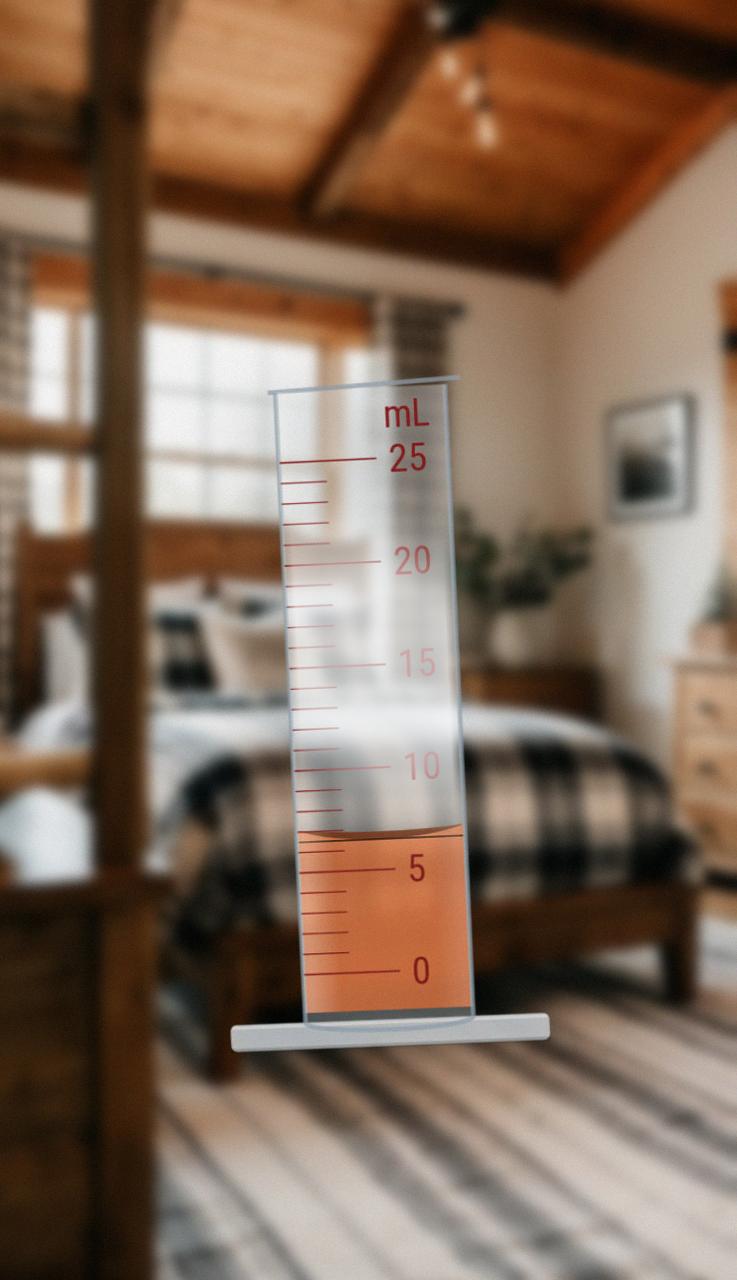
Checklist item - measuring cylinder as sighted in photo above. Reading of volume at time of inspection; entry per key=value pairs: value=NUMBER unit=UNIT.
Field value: value=6.5 unit=mL
